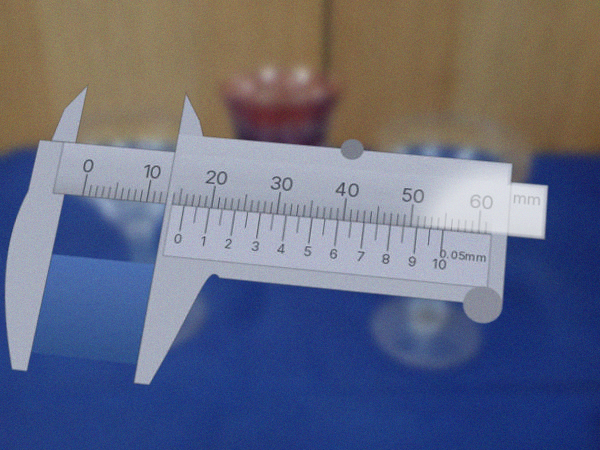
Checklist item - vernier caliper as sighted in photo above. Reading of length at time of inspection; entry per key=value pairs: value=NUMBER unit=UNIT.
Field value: value=15.8 unit=mm
